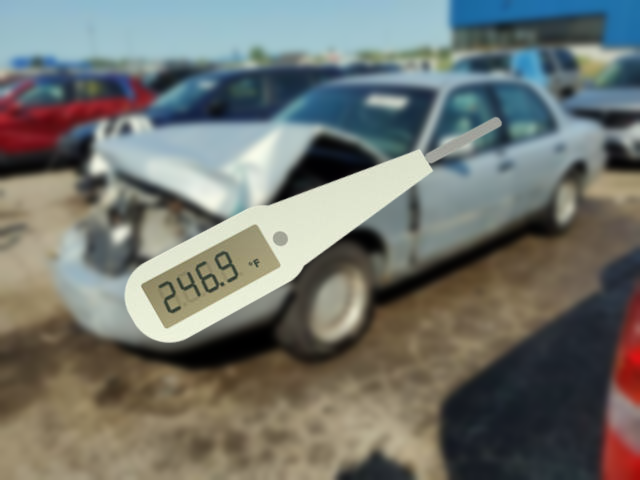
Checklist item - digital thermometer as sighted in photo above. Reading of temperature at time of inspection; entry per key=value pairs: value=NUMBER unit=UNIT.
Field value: value=246.9 unit=°F
